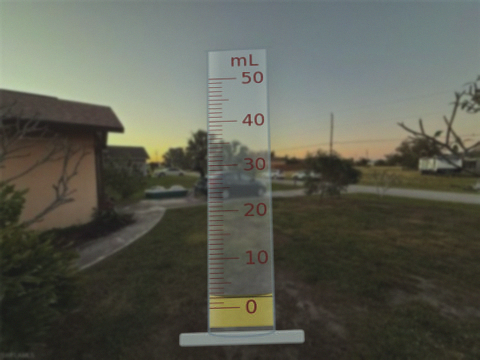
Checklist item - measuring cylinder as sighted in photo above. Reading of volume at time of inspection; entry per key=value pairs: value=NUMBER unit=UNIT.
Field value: value=2 unit=mL
